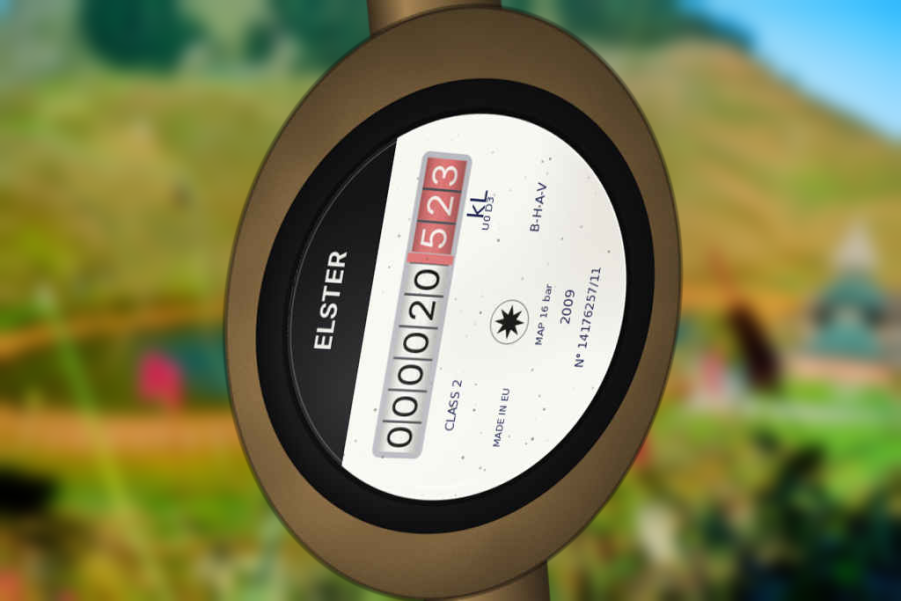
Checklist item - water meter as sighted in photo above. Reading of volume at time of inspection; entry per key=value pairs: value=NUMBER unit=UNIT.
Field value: value=20.523 unit=kL
